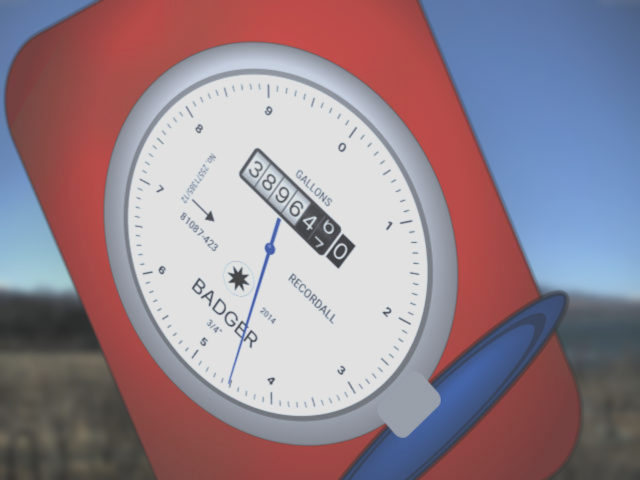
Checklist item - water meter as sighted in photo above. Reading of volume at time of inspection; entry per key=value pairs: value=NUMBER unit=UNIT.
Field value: value=3896464.5 unit=gal
